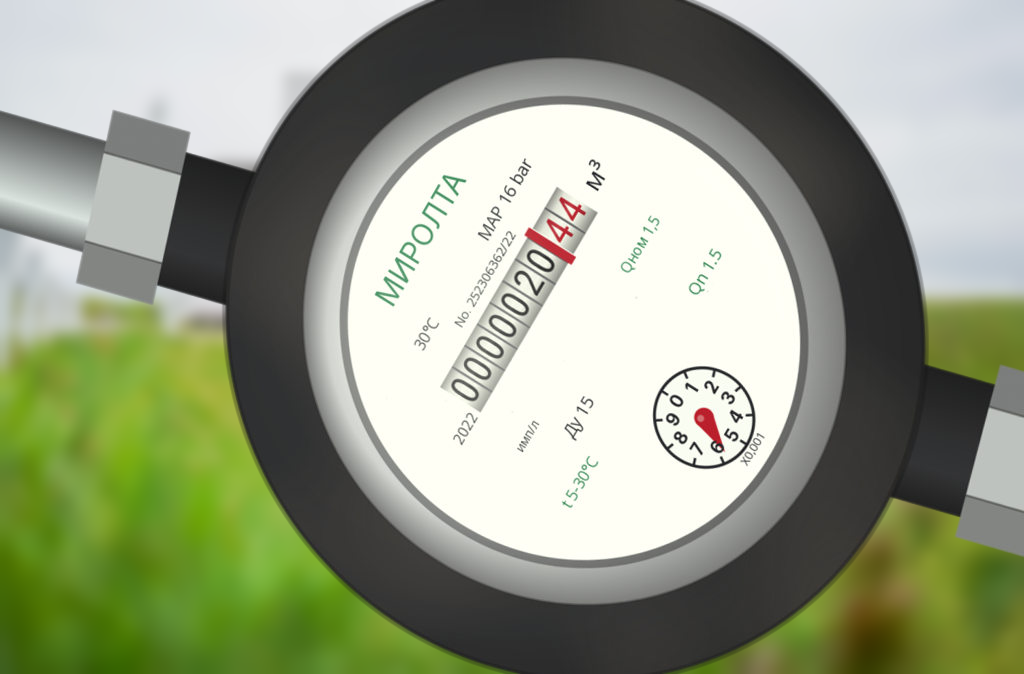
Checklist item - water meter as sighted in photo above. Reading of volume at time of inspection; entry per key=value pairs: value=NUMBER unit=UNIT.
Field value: value=20.445 unit=m³
